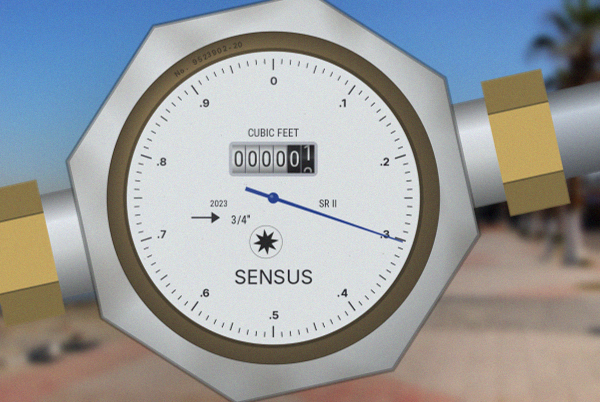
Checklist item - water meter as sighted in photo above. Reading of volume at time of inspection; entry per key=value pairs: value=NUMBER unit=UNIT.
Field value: value=1.30 unit=ft³
